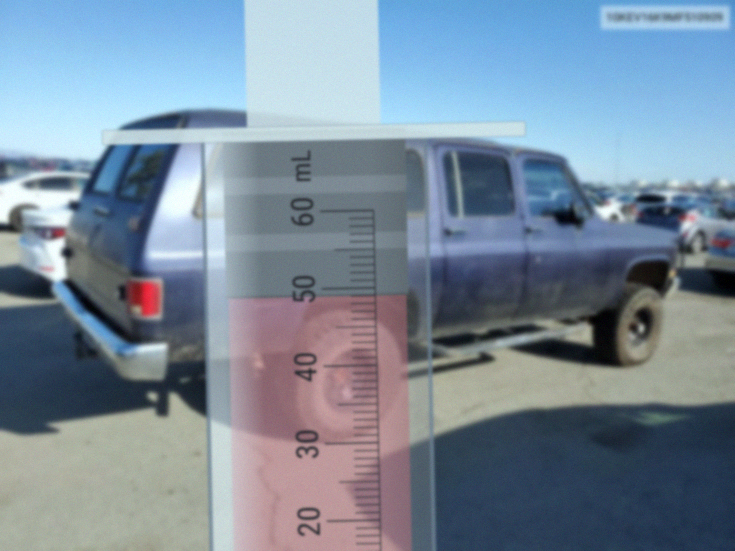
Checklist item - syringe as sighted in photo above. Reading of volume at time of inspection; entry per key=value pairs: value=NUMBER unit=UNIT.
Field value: value=49 unit=mL
